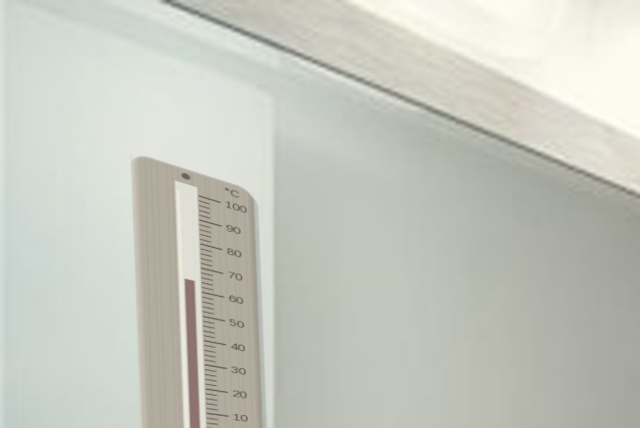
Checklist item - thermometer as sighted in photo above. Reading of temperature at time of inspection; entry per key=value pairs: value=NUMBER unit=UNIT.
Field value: value=64 unit=°C
